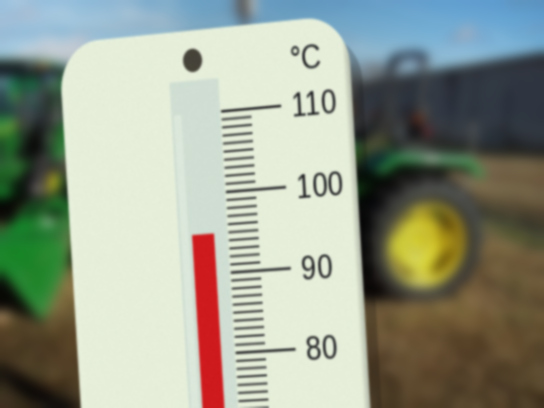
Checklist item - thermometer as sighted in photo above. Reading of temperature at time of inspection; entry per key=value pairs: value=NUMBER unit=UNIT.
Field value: value=95 unit=°C
